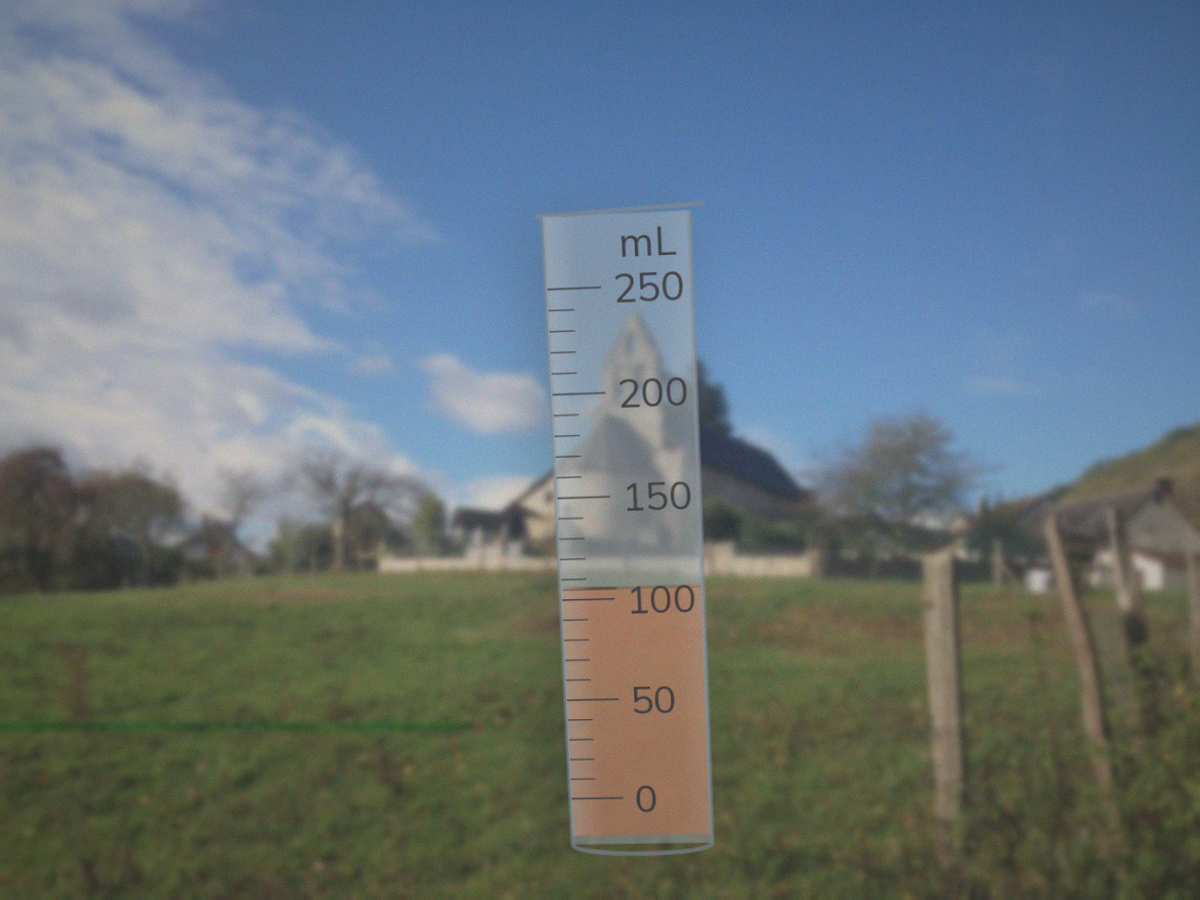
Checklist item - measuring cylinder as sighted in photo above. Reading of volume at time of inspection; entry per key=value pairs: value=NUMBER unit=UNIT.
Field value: value=105 unit=mL
